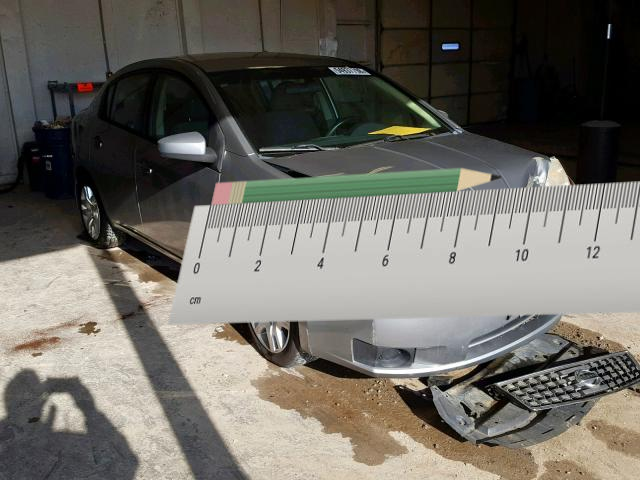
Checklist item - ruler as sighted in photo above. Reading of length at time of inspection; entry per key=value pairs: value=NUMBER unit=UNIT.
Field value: value=9 unit=cm
